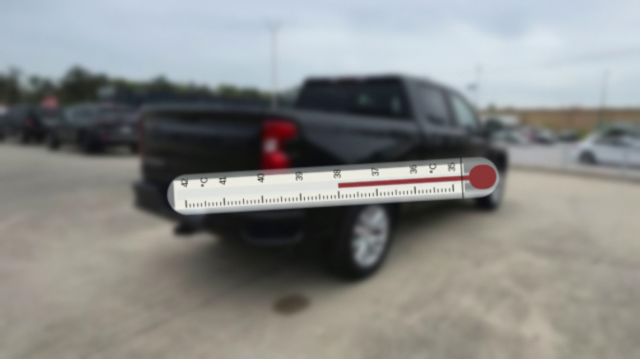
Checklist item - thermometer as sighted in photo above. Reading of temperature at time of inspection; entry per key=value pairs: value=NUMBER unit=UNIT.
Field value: value=38 unit=°C
